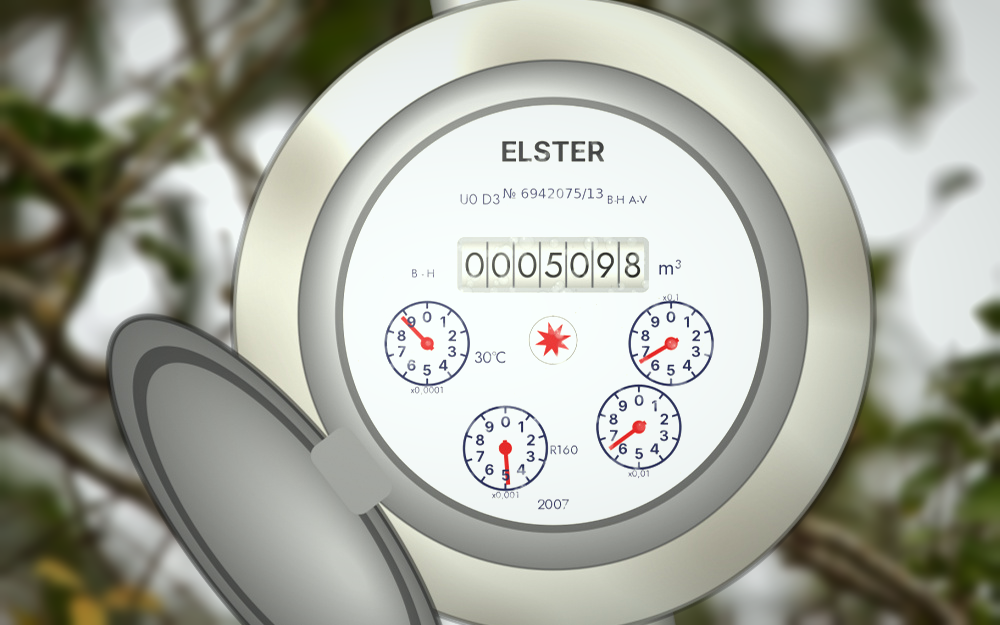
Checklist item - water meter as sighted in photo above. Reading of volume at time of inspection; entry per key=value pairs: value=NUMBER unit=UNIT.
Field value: value=5098.6648 unit=m³
